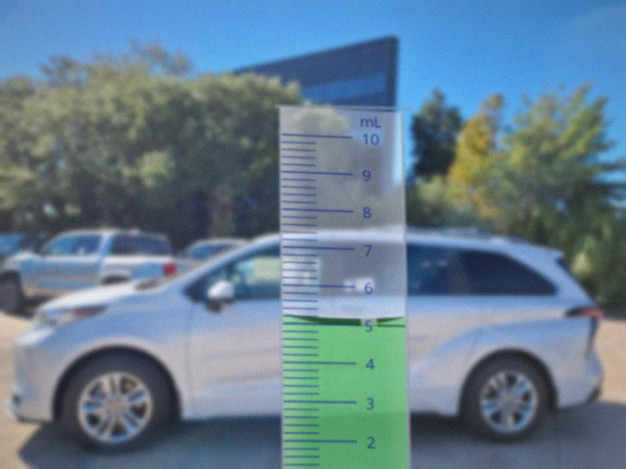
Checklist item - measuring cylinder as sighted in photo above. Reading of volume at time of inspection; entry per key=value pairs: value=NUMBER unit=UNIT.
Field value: value=5 unit=mL
